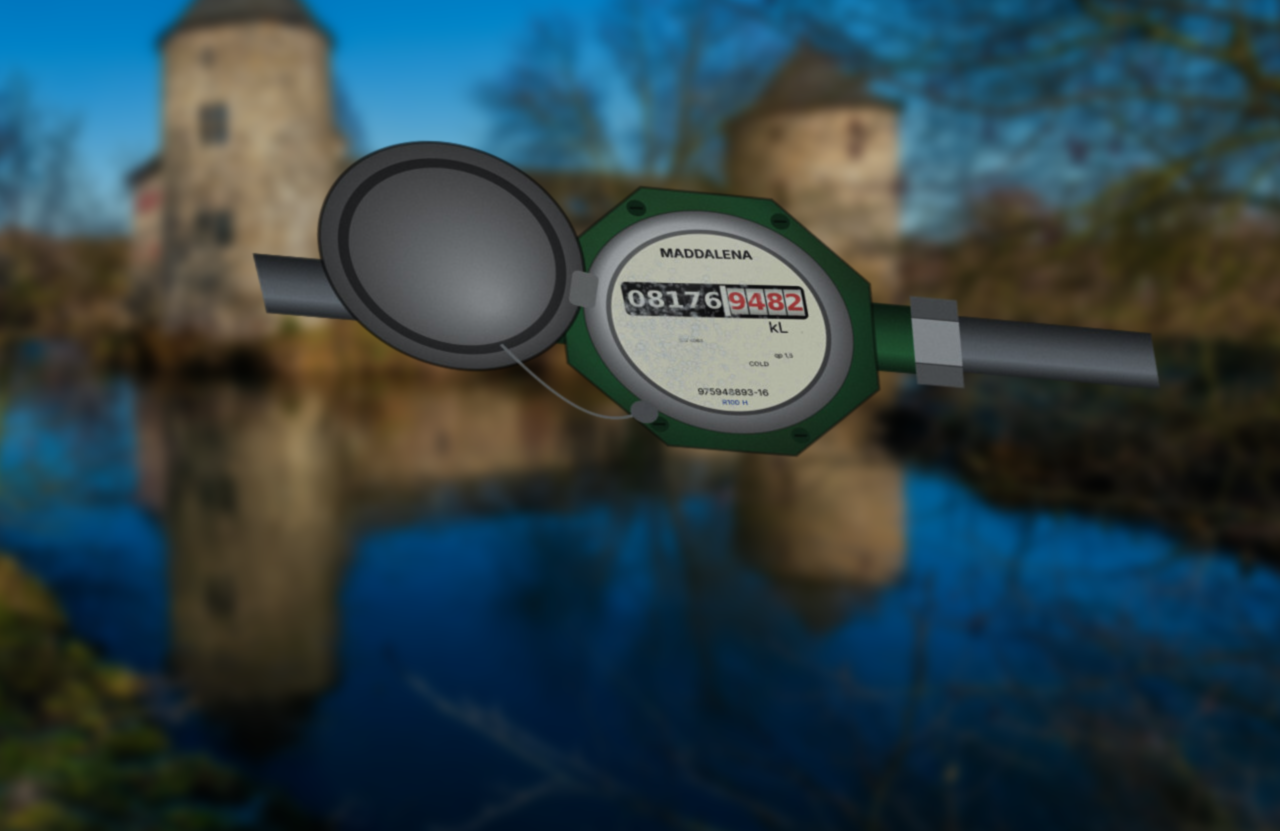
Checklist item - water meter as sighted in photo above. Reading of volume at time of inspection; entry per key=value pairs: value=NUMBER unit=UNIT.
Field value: value=8176.9482 unit=kL
